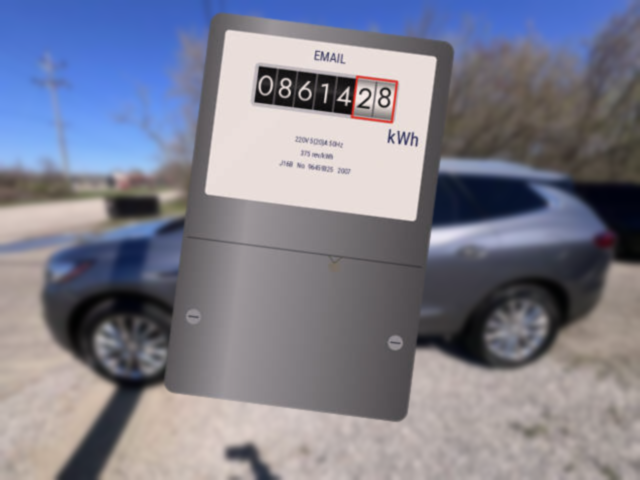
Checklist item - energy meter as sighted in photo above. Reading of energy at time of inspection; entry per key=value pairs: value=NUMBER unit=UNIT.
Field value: value=8614.28 unit=kWh
